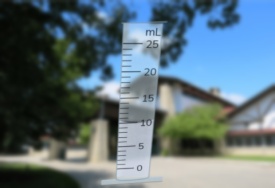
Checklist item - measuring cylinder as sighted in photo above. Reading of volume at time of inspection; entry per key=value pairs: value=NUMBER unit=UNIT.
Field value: value=10 unit=mL
